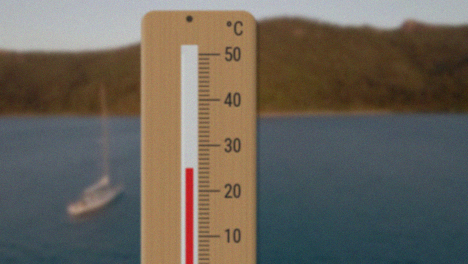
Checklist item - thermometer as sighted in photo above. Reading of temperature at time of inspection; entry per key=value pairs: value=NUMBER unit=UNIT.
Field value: value=25 unit=°C
